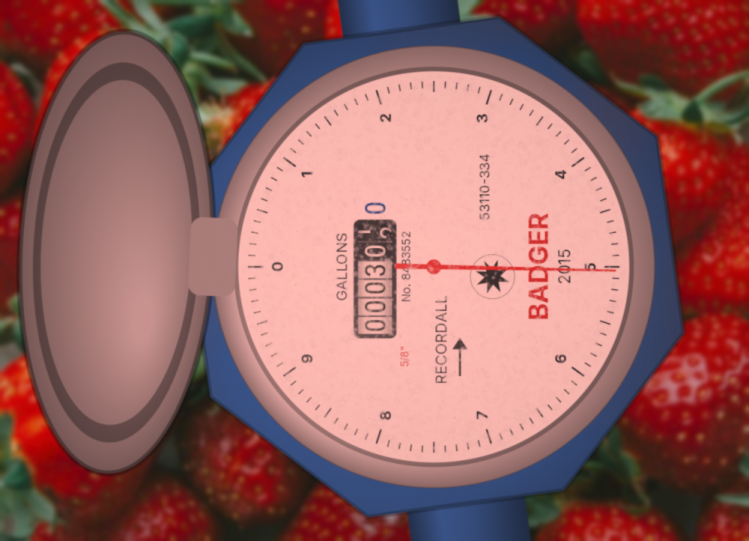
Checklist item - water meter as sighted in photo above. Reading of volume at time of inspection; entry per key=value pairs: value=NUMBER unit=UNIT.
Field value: value=3015.0 unit=gal
